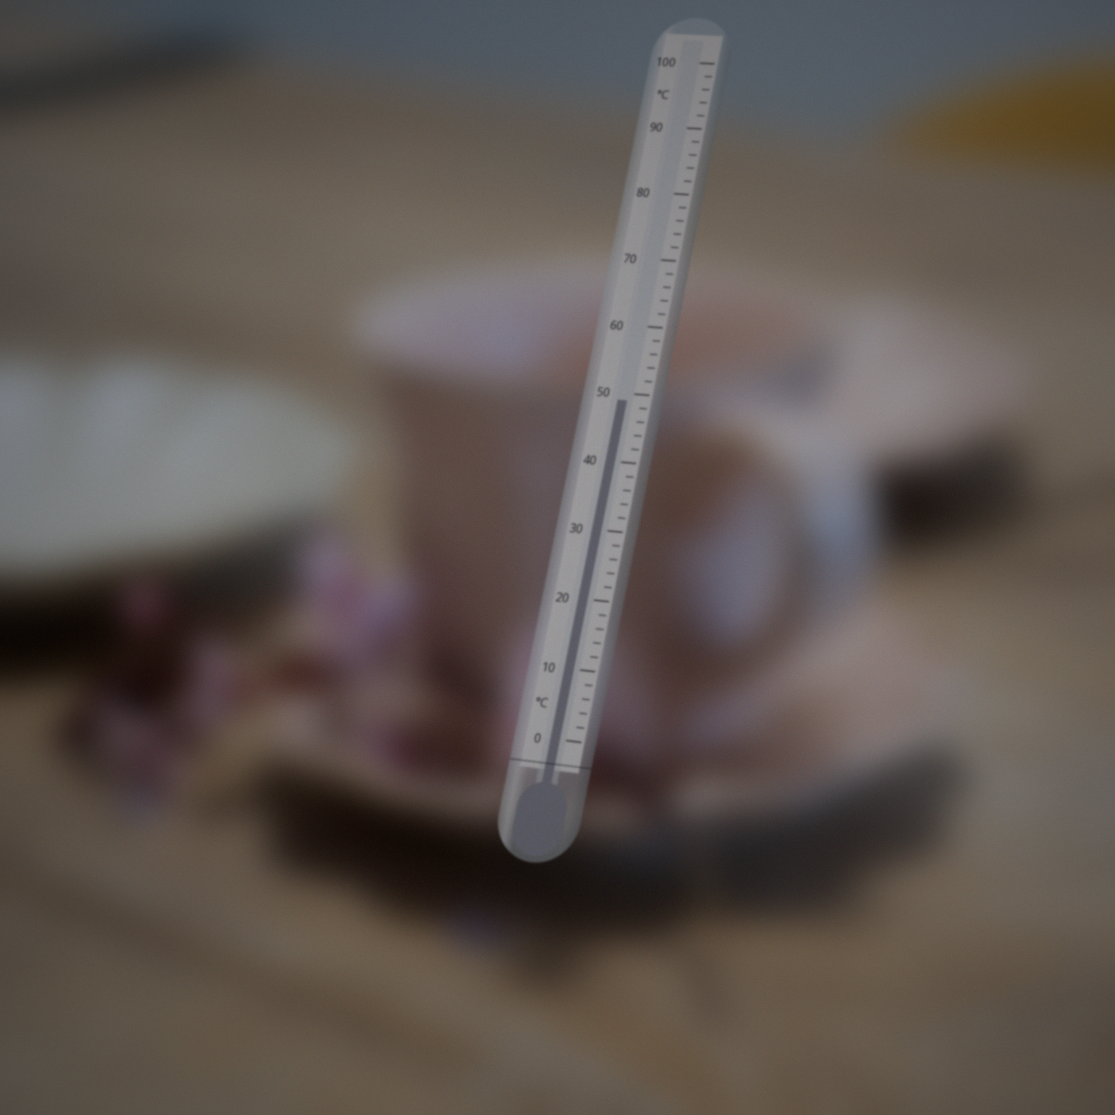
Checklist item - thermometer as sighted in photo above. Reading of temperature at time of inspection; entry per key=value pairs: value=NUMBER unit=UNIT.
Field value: value=49 unit=°C
